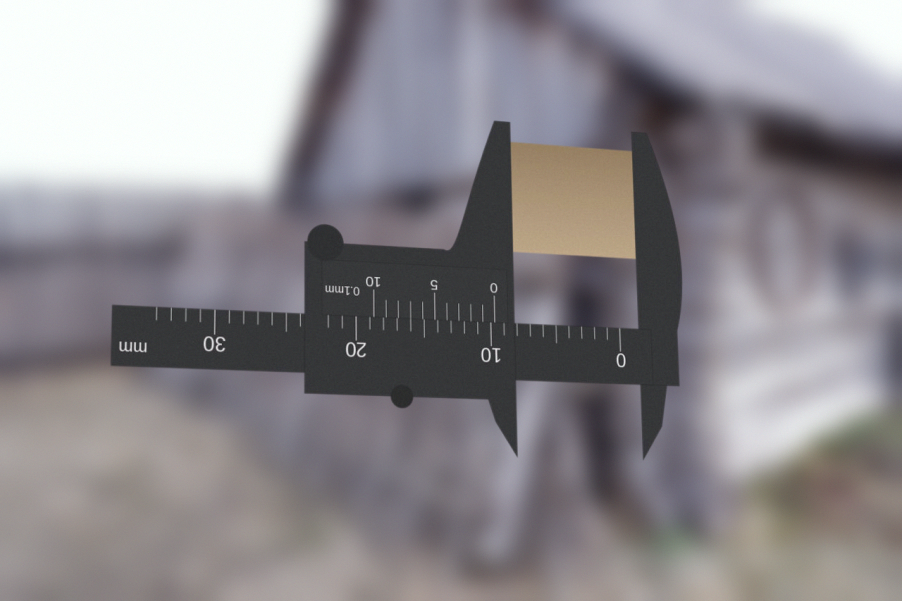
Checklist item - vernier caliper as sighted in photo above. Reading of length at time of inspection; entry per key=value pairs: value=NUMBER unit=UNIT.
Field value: value=9.7 unit=mm
